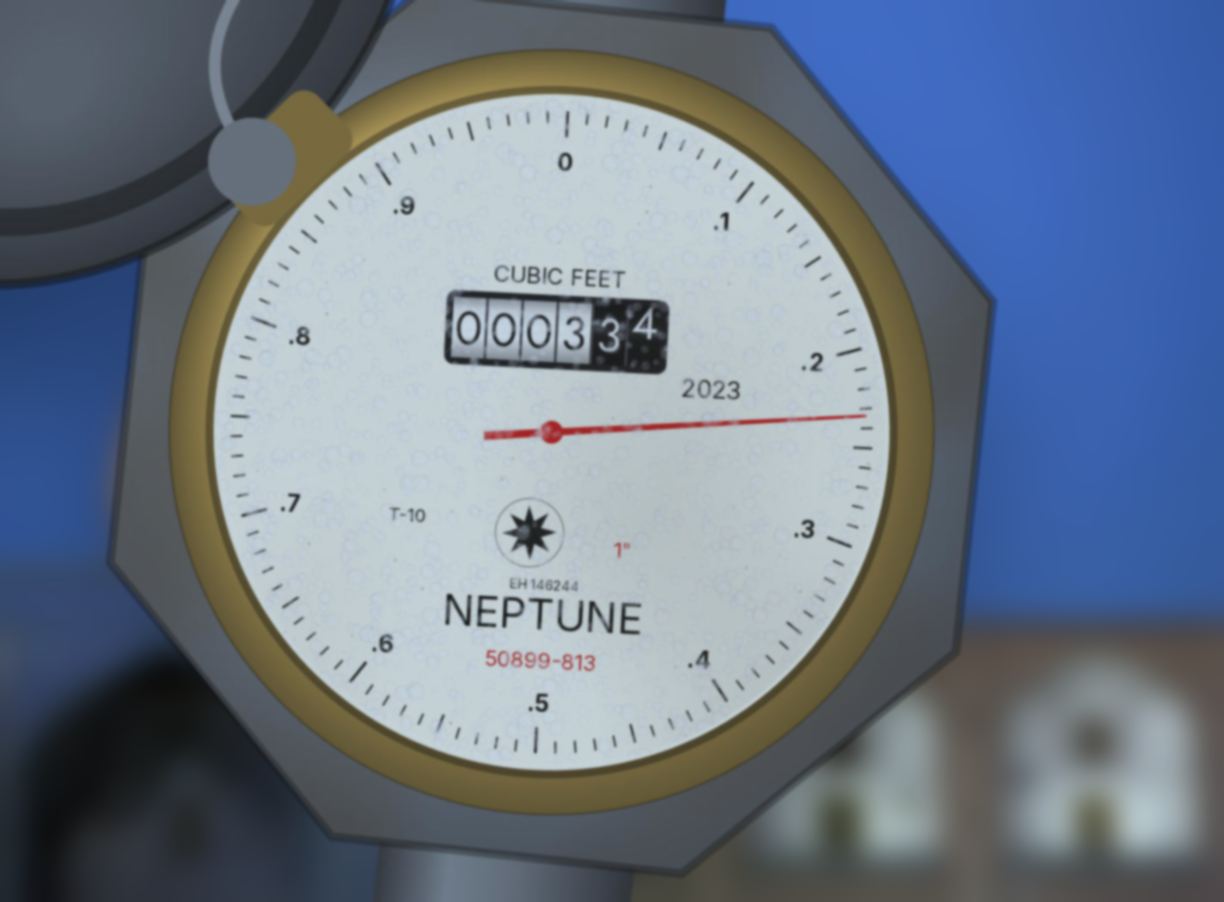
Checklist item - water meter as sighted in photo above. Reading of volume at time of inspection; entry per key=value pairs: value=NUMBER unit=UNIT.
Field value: value=334.23 unit=ft³
